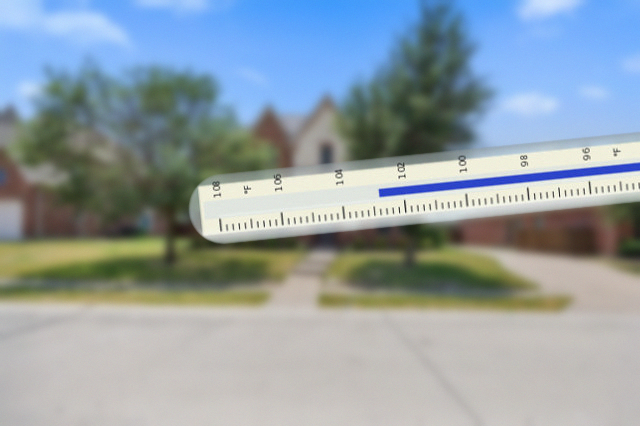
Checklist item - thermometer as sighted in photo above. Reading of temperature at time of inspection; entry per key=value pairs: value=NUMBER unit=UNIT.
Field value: value=102.8 unit=°F
